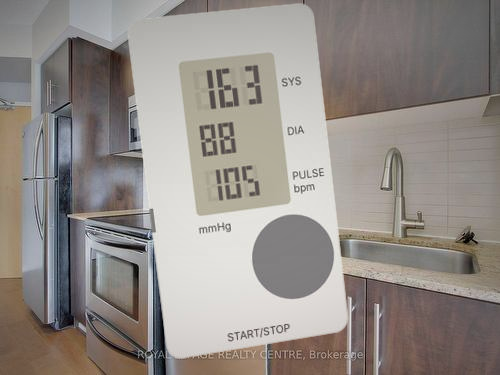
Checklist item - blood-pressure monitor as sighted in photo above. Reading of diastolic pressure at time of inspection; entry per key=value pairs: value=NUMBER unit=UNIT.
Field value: value=88 unit=mmHg
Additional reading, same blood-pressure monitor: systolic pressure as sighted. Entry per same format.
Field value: value=163 unit=mmHg
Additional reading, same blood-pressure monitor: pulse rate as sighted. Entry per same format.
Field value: value=105 unit=bpm
